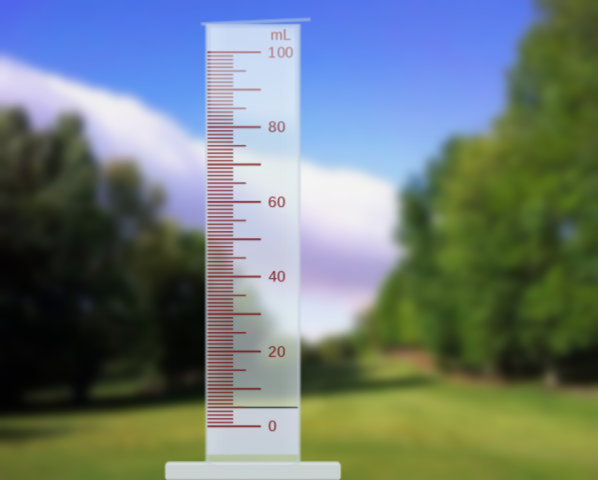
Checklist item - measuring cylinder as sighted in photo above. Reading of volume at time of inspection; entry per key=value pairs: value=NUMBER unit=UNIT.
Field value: value=5 unit=mL
